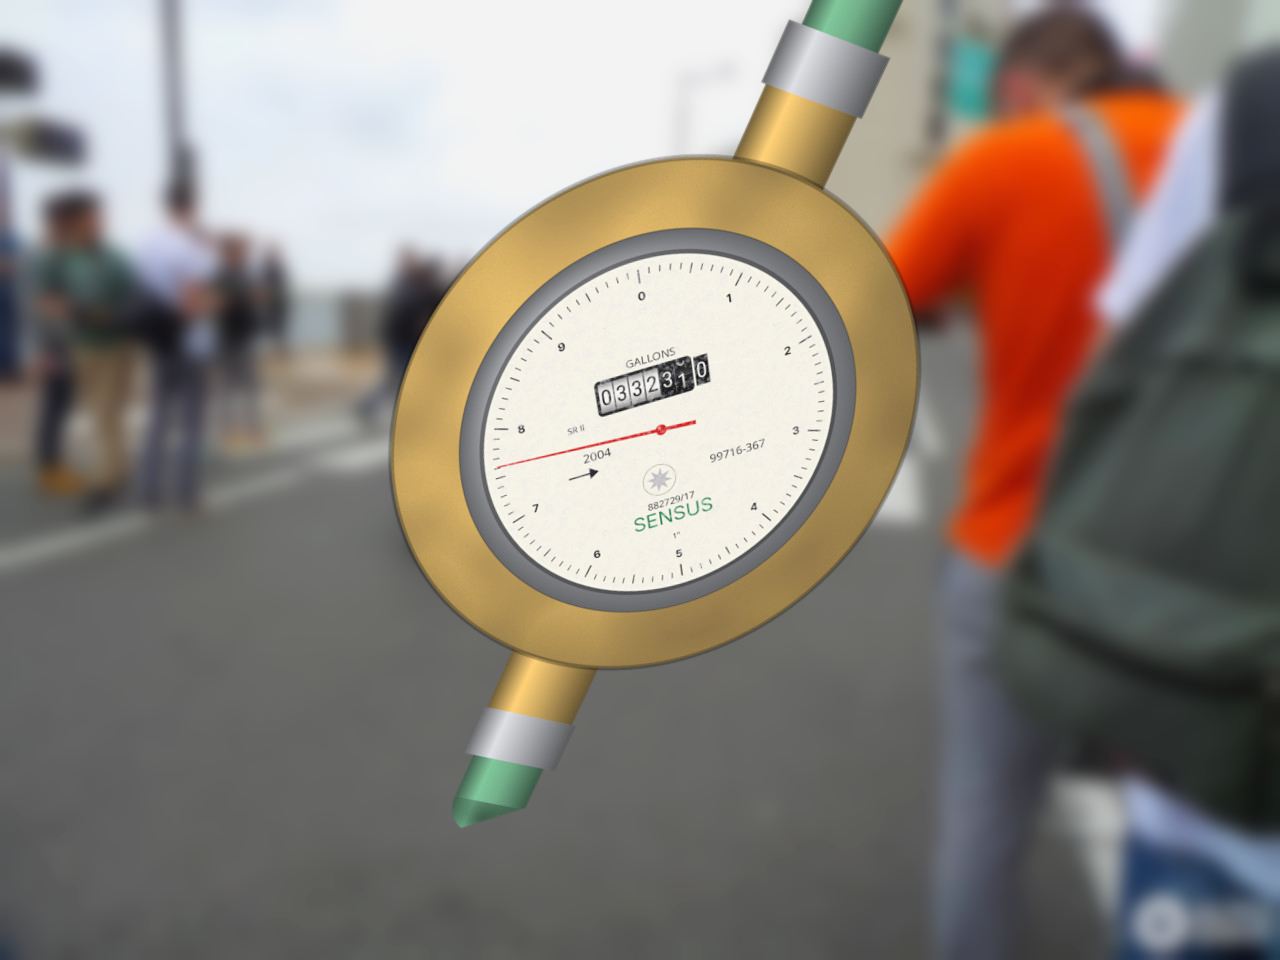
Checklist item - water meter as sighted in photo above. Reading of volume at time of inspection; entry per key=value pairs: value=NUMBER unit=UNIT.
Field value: value=332307.6 unit=gal
